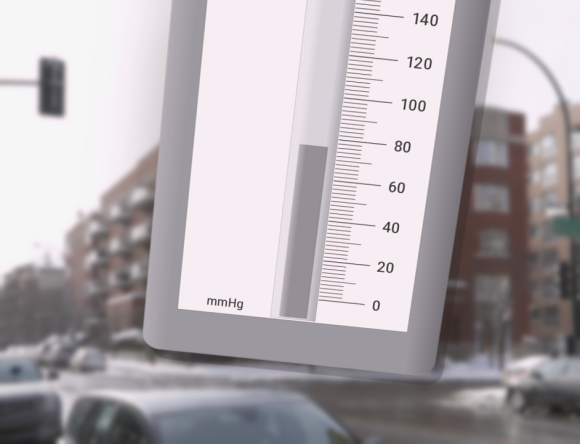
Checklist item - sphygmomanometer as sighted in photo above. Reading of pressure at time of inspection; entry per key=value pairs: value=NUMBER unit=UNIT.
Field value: value=76 unit=mmHg
